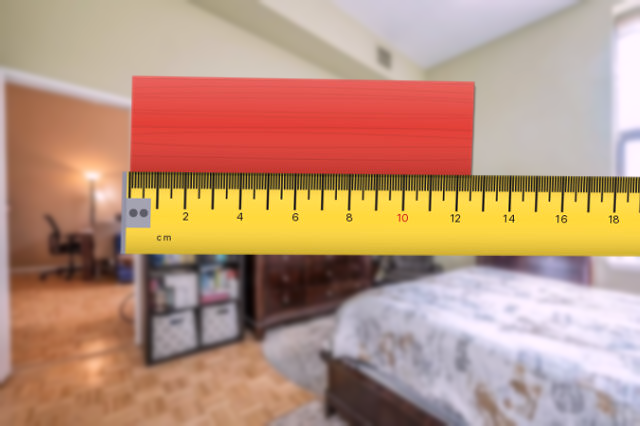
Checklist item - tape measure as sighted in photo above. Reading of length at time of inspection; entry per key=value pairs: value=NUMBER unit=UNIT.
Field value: value=12.5 unit=cm
